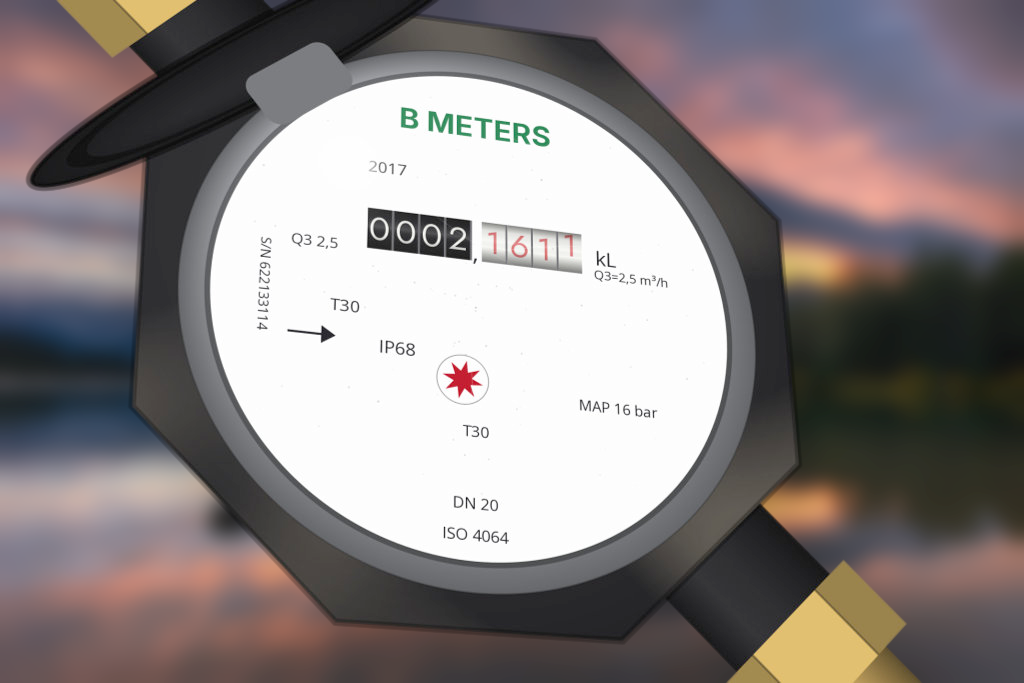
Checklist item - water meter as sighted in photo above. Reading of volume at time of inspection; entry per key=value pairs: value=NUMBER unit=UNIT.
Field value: value=2.1611 unit=kL
